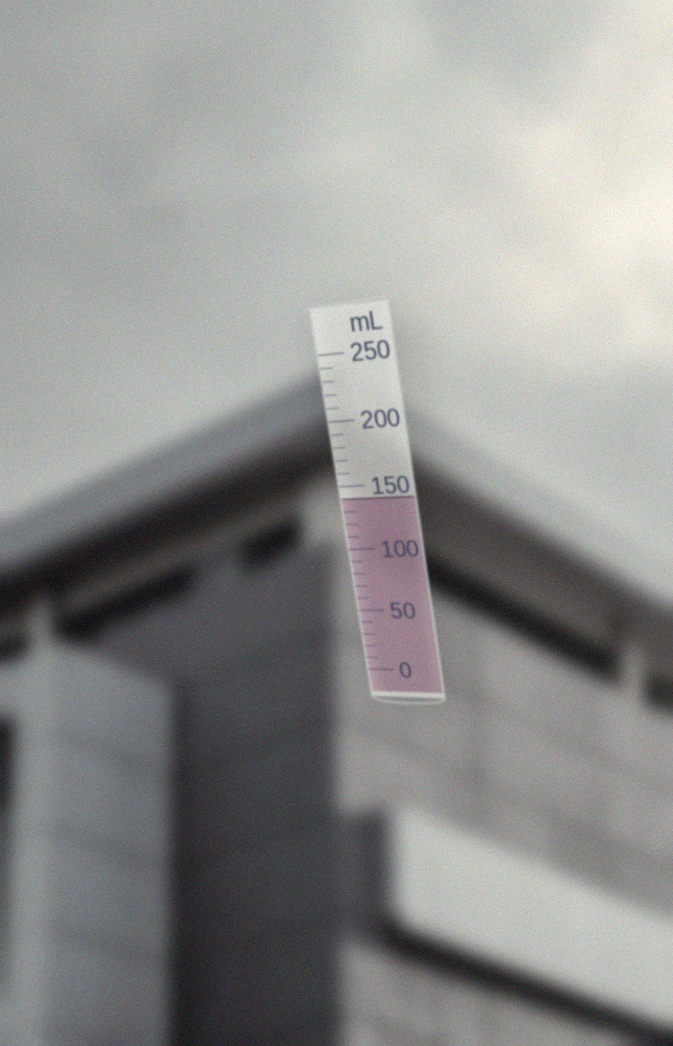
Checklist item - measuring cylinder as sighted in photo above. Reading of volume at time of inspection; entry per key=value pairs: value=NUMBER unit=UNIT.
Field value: value=140 unit=mL
